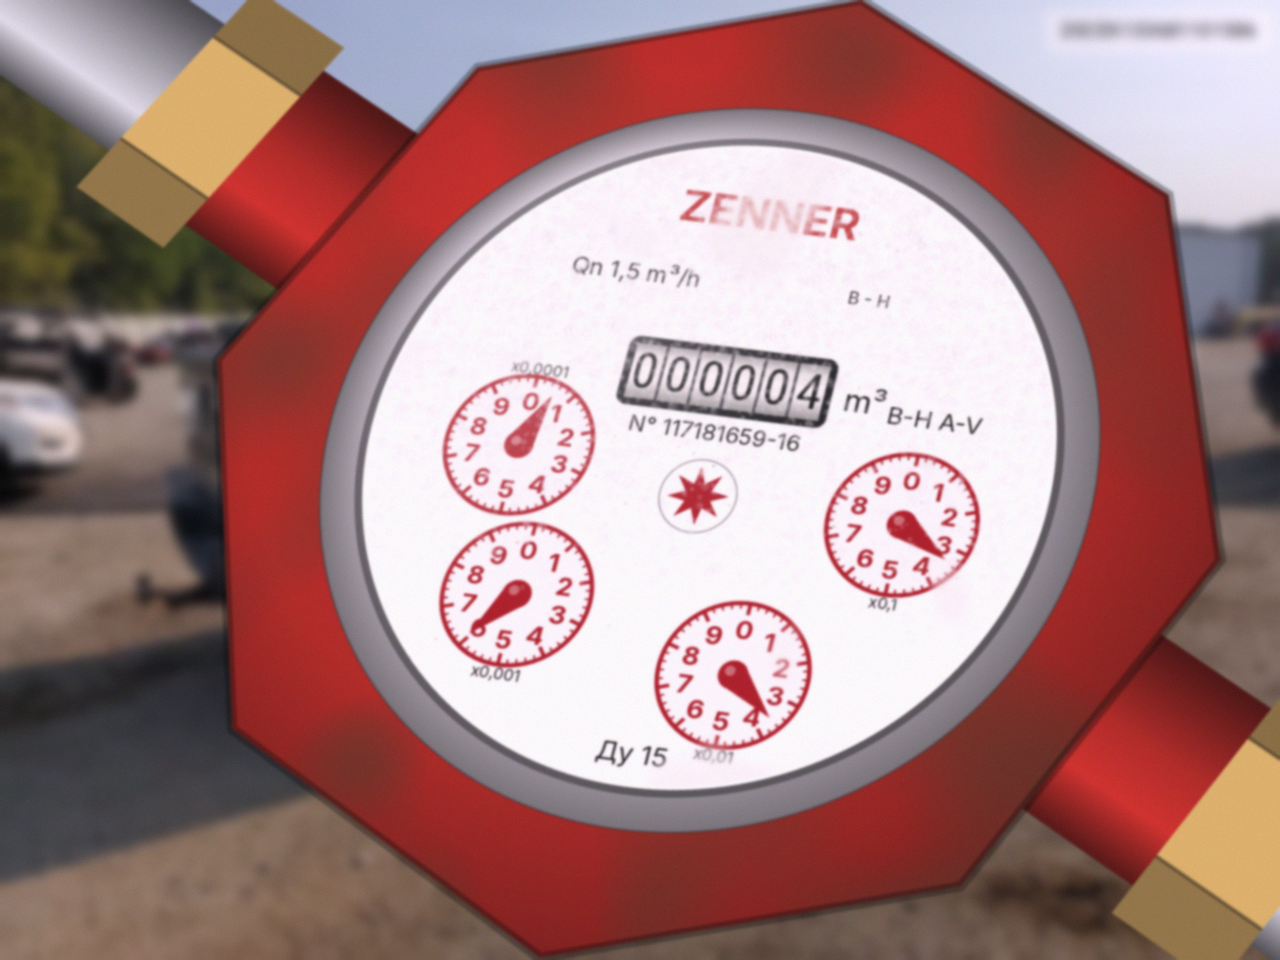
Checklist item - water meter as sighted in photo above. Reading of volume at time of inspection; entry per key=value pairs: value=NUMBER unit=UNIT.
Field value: value=4.3360 unit=m³
